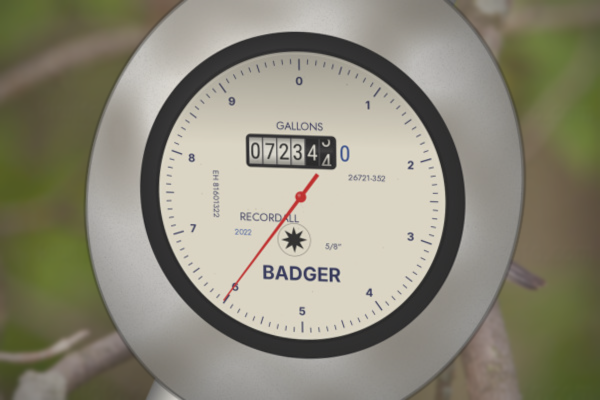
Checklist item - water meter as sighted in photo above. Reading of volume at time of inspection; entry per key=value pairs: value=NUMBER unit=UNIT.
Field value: value=723436.0 unit=gal
